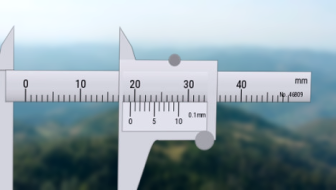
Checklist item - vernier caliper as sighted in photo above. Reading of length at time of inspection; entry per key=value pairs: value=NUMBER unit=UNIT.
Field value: value=19.2 unit=mm
